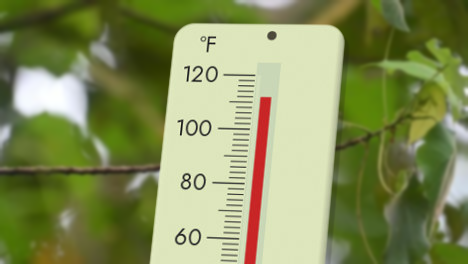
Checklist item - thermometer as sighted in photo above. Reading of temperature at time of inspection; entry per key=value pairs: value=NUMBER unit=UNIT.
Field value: value=112 unit=°F
